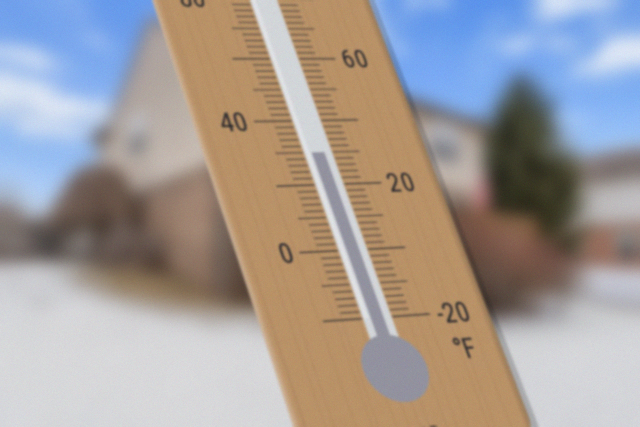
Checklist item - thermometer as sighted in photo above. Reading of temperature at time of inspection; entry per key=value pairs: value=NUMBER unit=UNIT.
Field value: value=30 unit=°F
